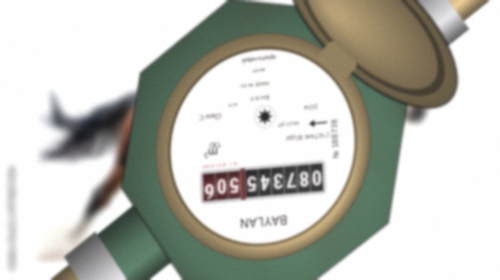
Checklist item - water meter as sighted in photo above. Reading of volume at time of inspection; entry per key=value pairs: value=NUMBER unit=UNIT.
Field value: value=87345.506 unit=m³
